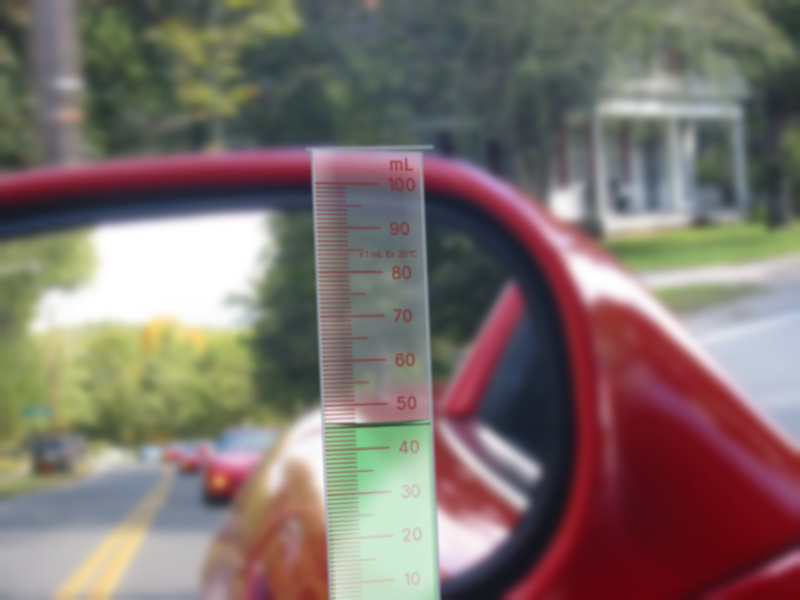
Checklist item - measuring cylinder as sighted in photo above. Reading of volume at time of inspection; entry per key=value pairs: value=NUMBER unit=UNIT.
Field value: value=45 unit=mL
